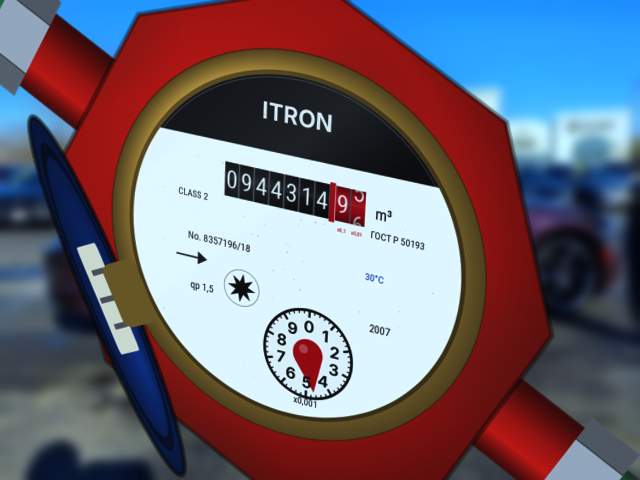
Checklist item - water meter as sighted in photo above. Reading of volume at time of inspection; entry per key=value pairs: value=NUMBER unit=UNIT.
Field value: value=944314.954 unit=m³
